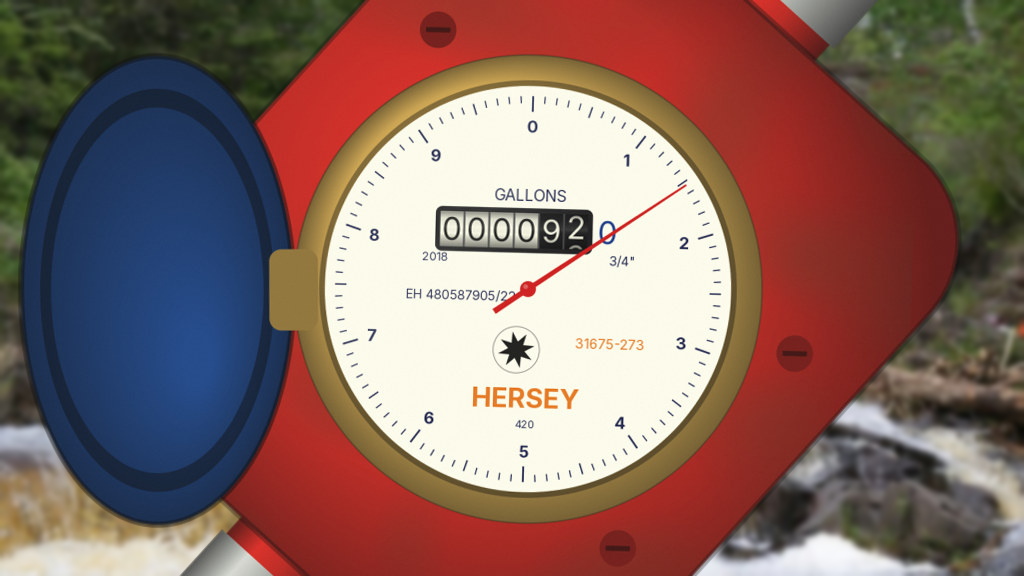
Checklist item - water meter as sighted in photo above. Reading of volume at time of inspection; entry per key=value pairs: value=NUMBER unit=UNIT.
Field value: value=921.5 unit=gal
